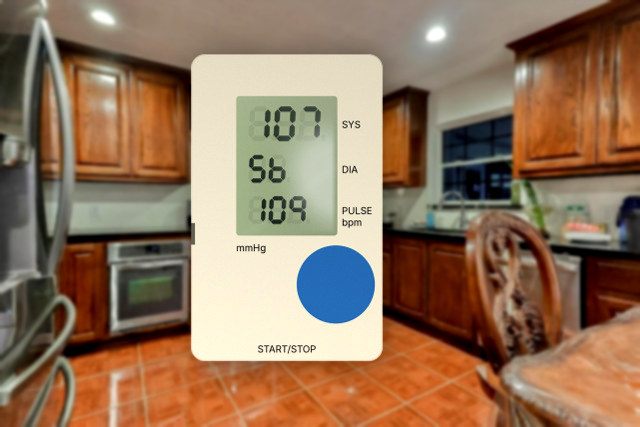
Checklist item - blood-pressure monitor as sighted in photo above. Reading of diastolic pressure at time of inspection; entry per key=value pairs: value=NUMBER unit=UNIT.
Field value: value=56 unit=mmHg
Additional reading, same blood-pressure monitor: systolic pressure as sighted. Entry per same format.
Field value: value=107 unit=mmHg
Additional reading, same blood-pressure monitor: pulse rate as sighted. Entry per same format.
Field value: value=109 unit=bpm
